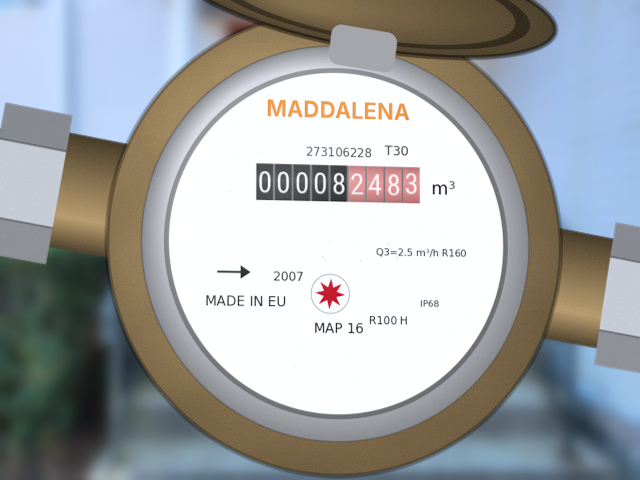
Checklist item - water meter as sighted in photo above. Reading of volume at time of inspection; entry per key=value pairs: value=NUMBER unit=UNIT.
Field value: value=8.2483 unit=m³
